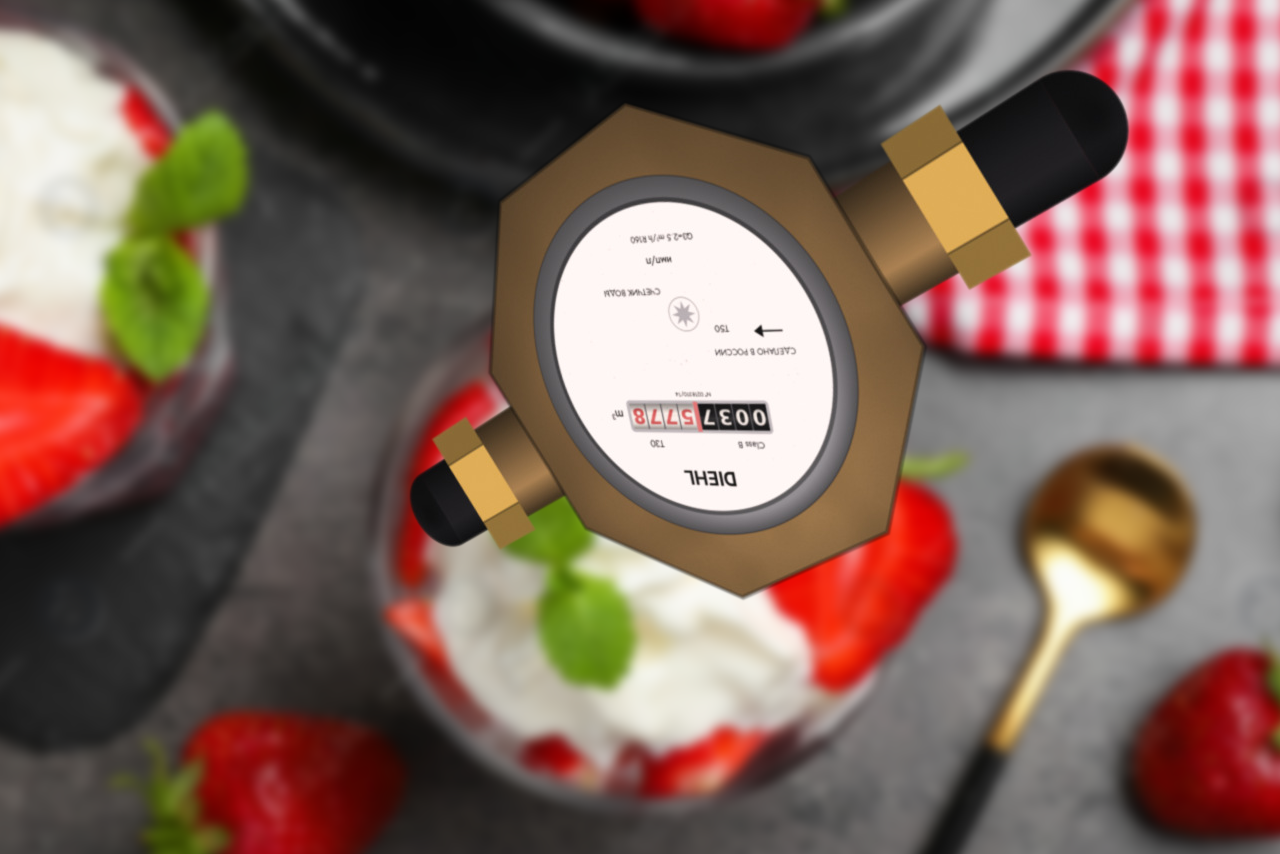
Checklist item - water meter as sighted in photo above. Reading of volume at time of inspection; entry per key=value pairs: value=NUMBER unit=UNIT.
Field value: value=37.5778 unit=m³
